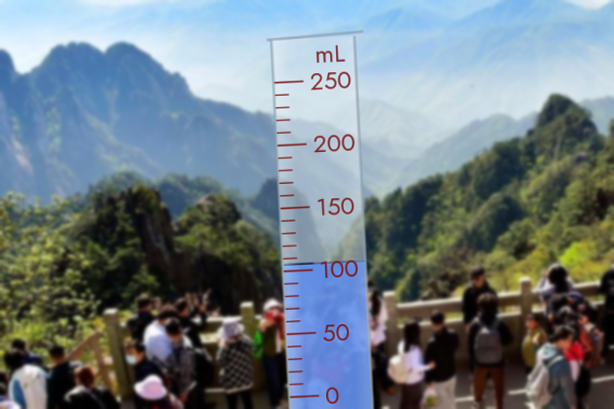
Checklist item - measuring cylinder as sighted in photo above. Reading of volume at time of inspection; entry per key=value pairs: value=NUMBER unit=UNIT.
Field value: value=105 unit=mL
